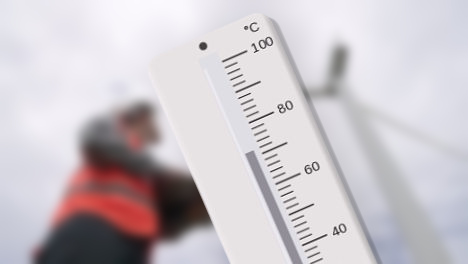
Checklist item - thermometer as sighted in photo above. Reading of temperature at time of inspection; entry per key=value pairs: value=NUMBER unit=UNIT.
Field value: value=72 unit=°C
